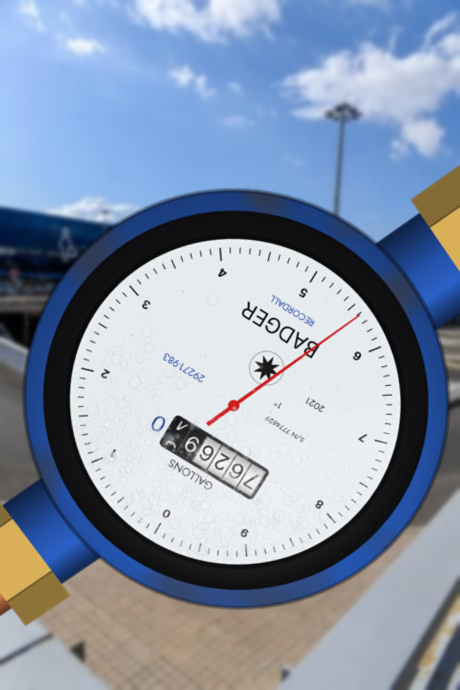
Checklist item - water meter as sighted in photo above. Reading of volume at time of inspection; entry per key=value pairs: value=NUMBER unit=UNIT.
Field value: value=7626935.6 unit=gal
